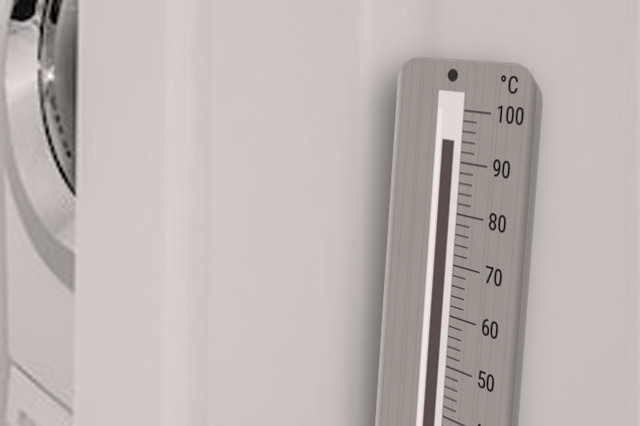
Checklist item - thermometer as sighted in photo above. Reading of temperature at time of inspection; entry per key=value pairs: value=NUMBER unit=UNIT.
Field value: value=94 unit=°C
